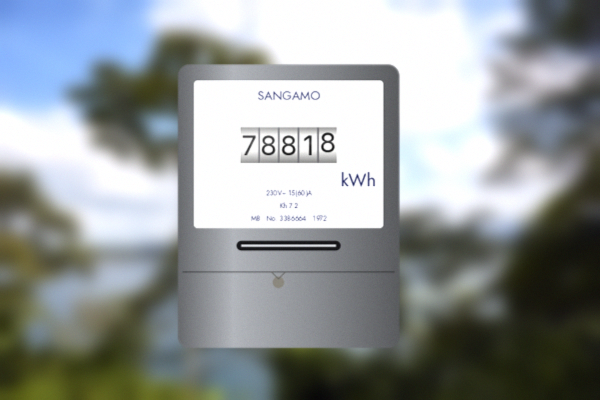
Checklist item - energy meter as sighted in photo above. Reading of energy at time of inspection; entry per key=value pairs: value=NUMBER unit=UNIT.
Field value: value=78818 unit=kWh
